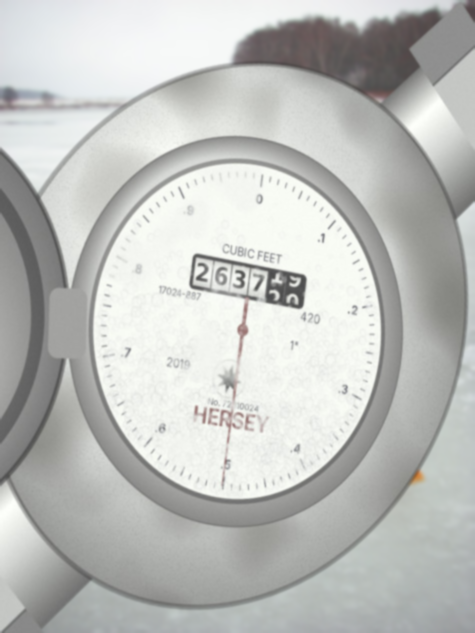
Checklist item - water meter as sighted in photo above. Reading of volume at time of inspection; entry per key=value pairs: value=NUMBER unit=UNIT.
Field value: value=263719.50 unit=ft³
